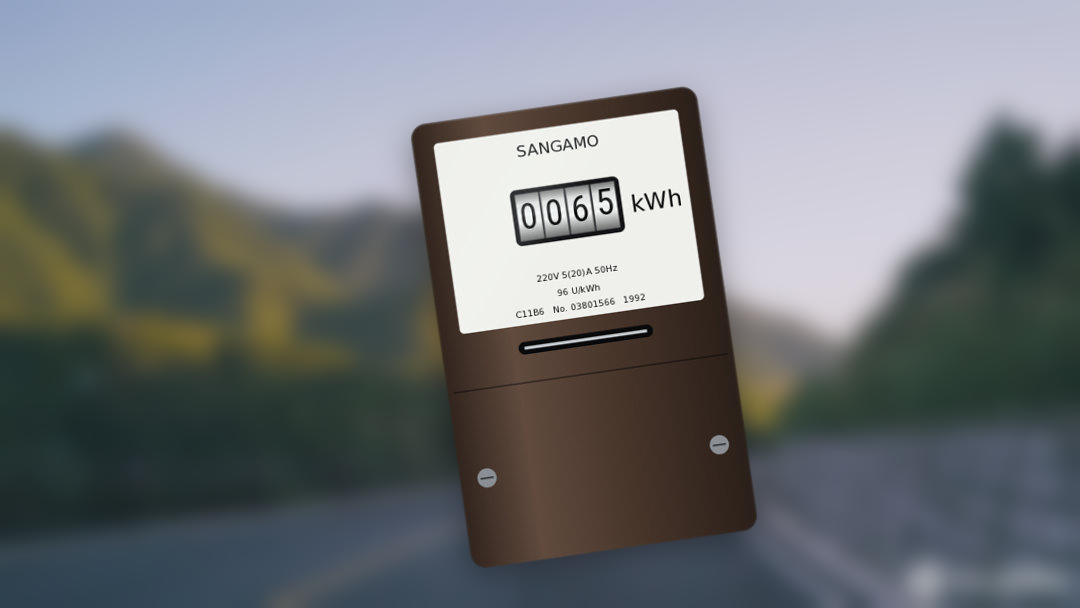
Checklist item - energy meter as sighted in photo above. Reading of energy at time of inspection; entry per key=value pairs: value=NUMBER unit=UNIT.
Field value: value=65 unit=kWh
